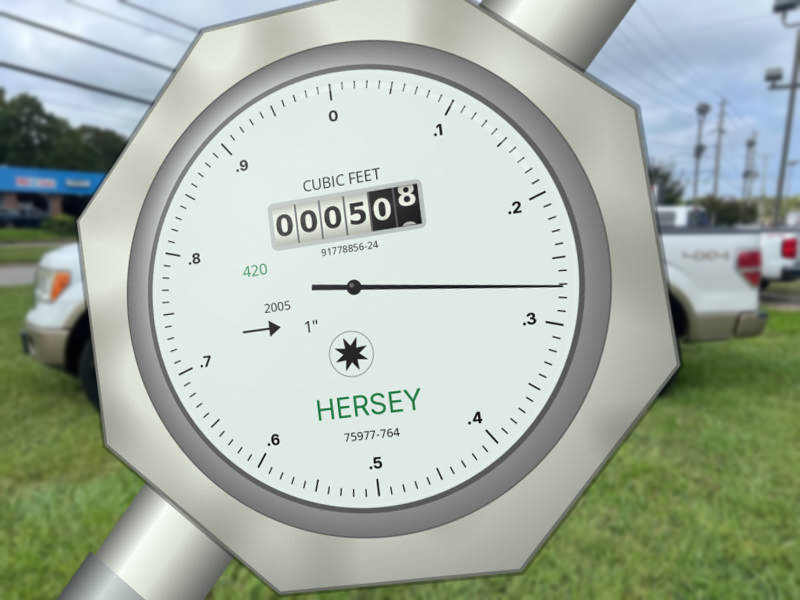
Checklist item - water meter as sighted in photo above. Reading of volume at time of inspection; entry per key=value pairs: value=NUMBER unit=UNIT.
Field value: value=508.27 unit=ft³
